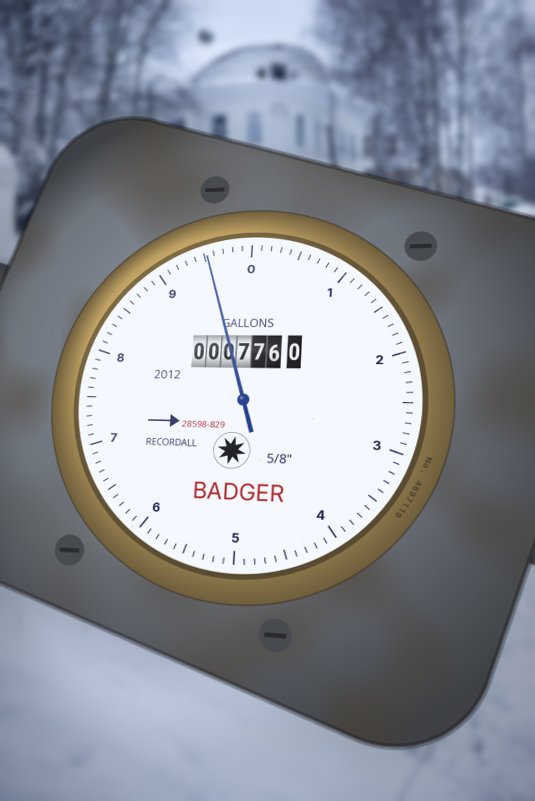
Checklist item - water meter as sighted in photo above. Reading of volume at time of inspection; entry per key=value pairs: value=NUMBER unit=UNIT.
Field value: value=7759.5 unit=gal
